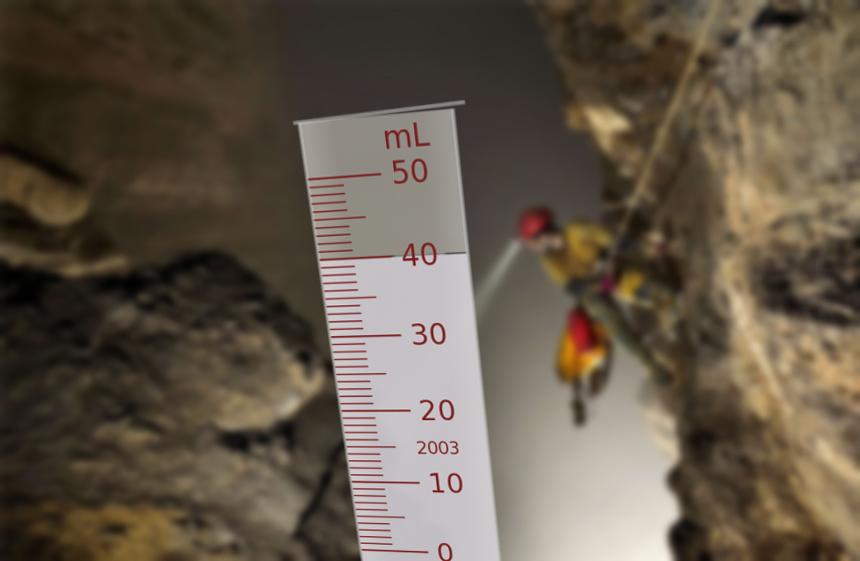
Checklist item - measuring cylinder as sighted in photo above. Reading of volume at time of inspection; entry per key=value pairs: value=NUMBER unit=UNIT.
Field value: value=40 unit=mL
